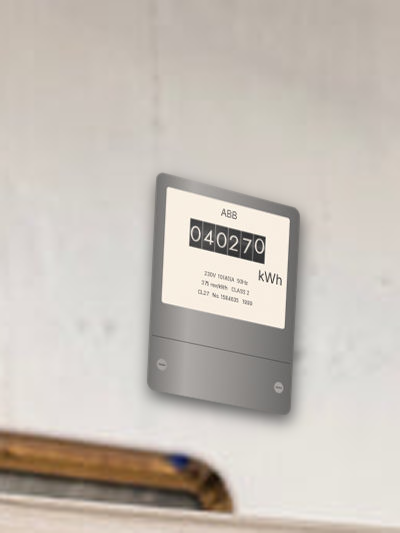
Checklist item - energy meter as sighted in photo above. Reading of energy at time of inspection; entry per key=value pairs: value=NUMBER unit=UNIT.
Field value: value=40270 unit=kWh
